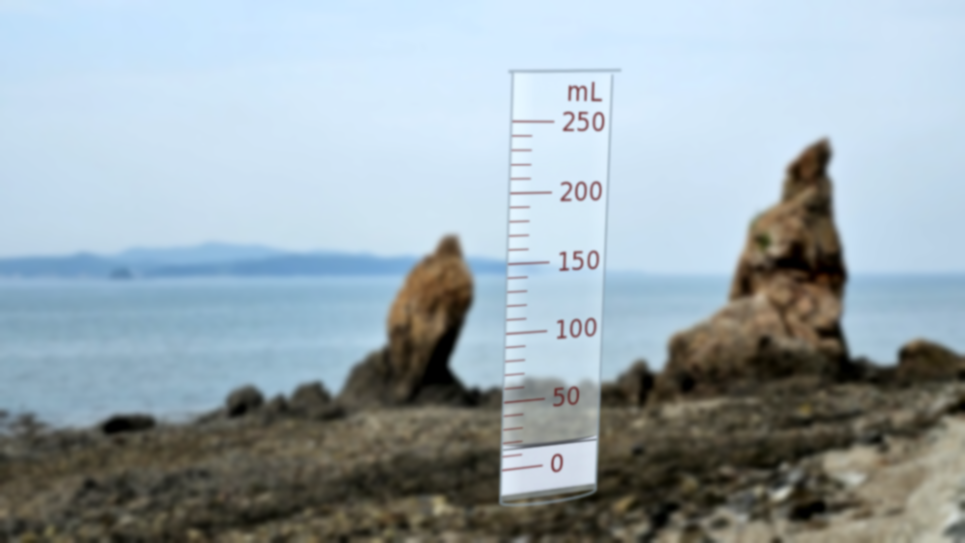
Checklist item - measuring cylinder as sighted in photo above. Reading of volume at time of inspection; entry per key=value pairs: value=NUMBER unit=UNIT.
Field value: value=15 unit=mL
